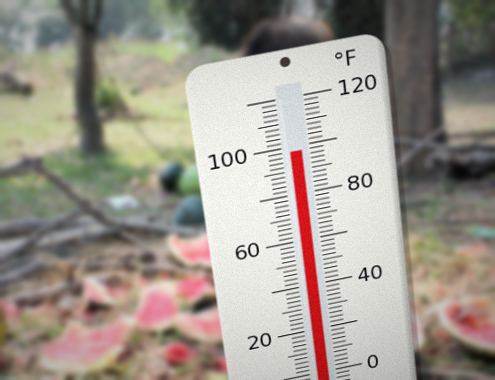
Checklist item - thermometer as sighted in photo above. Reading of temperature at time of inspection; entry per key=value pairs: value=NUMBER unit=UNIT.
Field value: value=98 unit=°F
